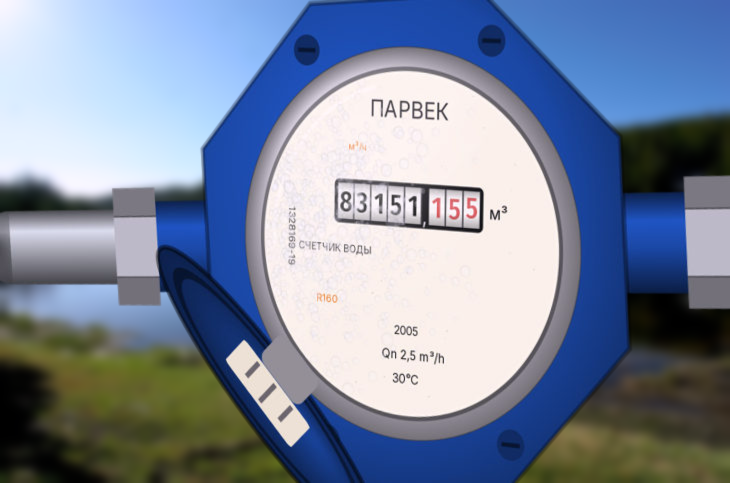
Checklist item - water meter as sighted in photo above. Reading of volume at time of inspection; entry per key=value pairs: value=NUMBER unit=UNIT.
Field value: value=83151.155 unit=m³
